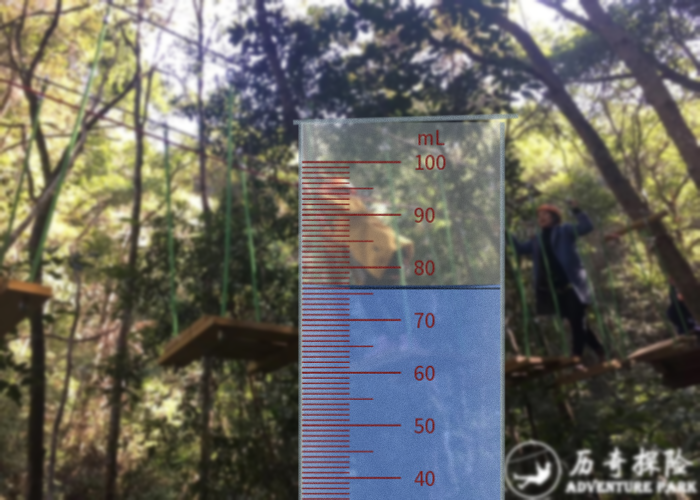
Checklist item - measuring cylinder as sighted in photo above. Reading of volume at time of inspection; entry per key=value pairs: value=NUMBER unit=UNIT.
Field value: value=76 unit=mL
